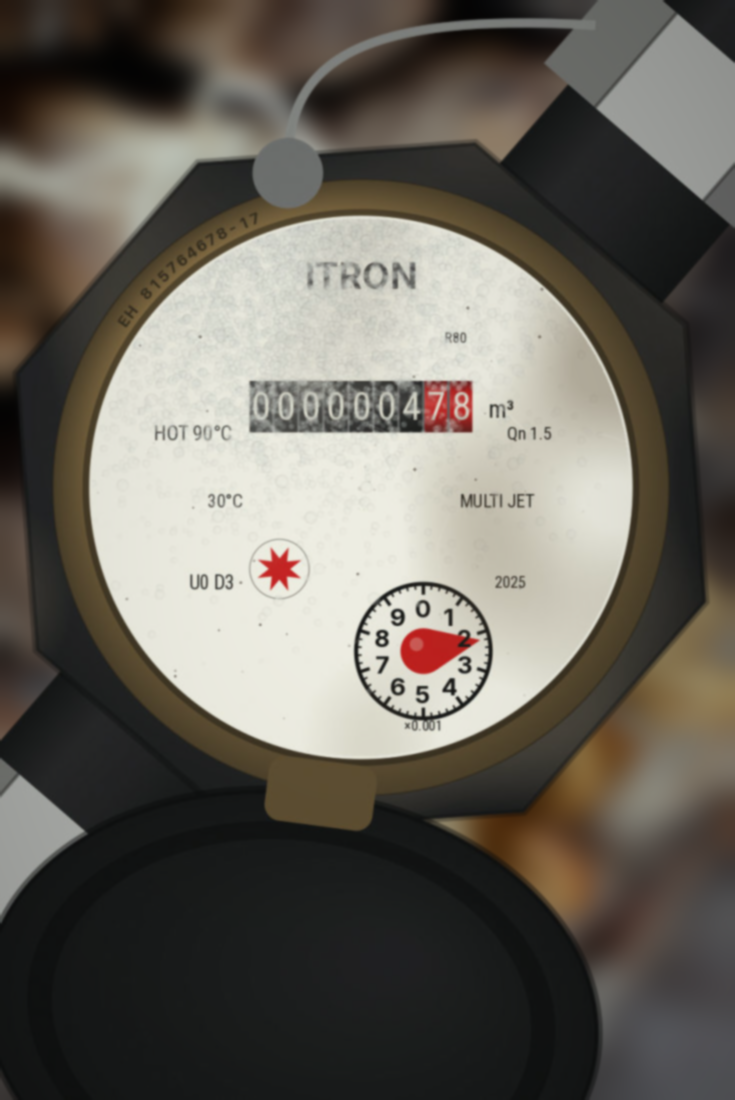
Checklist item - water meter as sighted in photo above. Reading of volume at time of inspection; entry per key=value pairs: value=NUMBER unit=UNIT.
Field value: value=4.782 unit=m³
